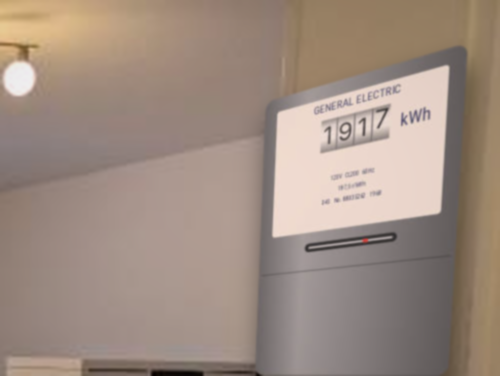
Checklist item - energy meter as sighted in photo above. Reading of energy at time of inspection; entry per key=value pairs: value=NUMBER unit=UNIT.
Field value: value=1917 unit=kWh
